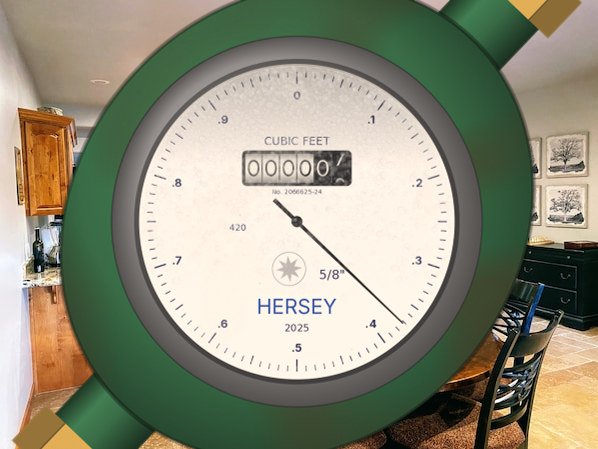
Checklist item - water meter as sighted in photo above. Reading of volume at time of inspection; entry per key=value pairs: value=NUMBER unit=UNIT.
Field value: value=7.37 unit=ft³
